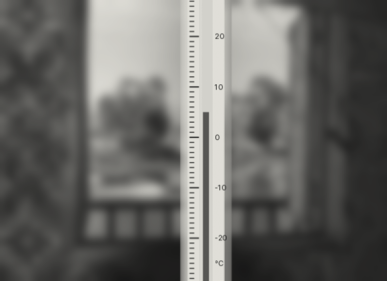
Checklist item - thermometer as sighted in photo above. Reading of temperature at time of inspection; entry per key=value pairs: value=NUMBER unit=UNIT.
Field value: value=5 unit=°C
